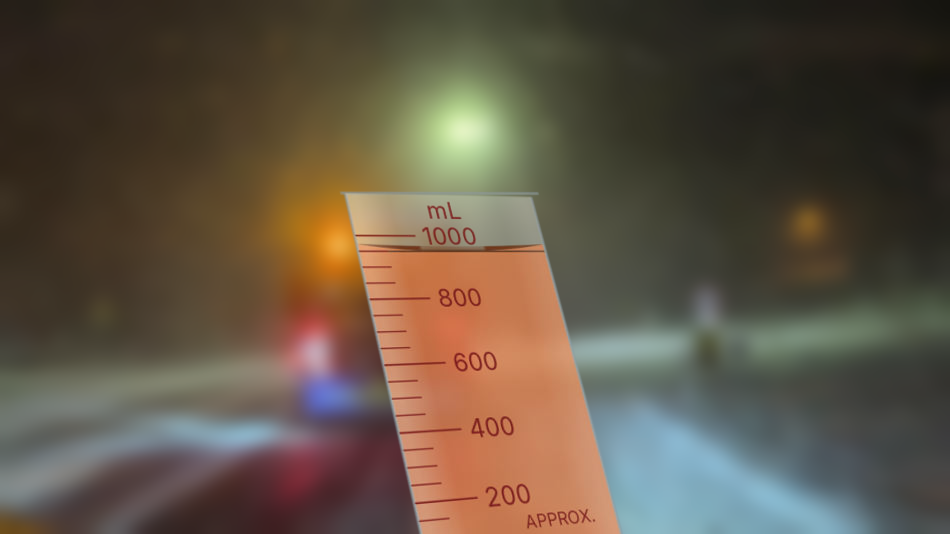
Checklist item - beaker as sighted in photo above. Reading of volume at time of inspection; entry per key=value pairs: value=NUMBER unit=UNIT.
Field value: value=950 unit=mL
